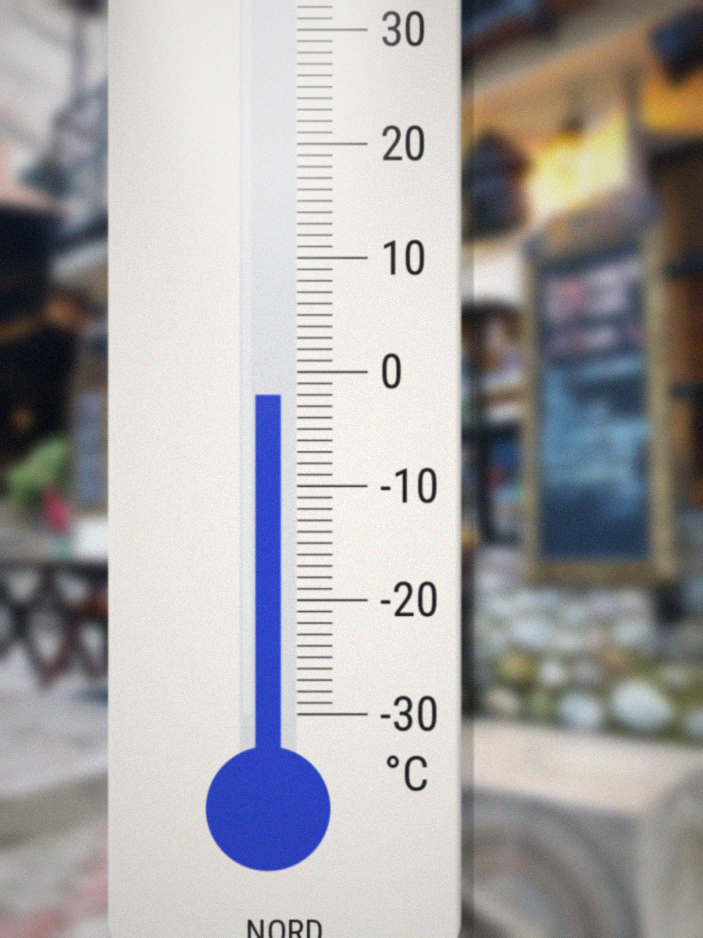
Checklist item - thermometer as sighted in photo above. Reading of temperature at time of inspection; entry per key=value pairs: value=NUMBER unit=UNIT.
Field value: value=-2 unit=°C
